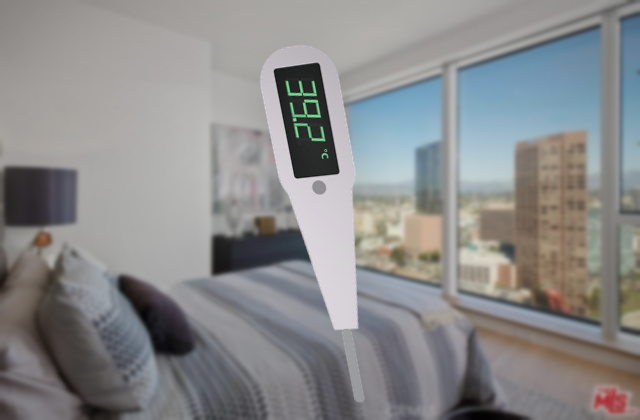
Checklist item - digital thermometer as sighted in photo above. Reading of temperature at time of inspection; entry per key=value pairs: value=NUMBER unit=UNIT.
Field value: value=39.2 unit=°C
